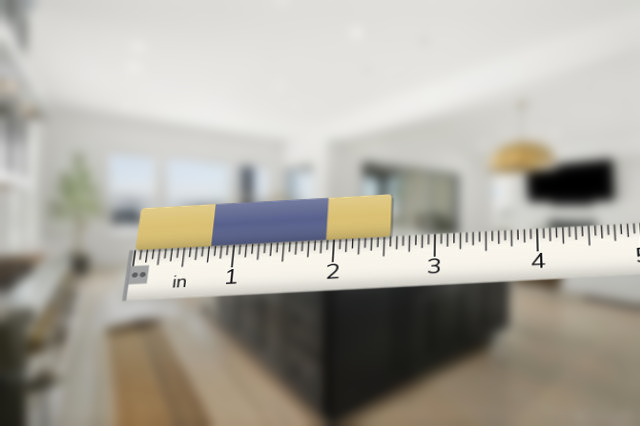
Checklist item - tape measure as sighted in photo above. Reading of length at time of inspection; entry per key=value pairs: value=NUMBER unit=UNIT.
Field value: value=2.5625 unit=in
